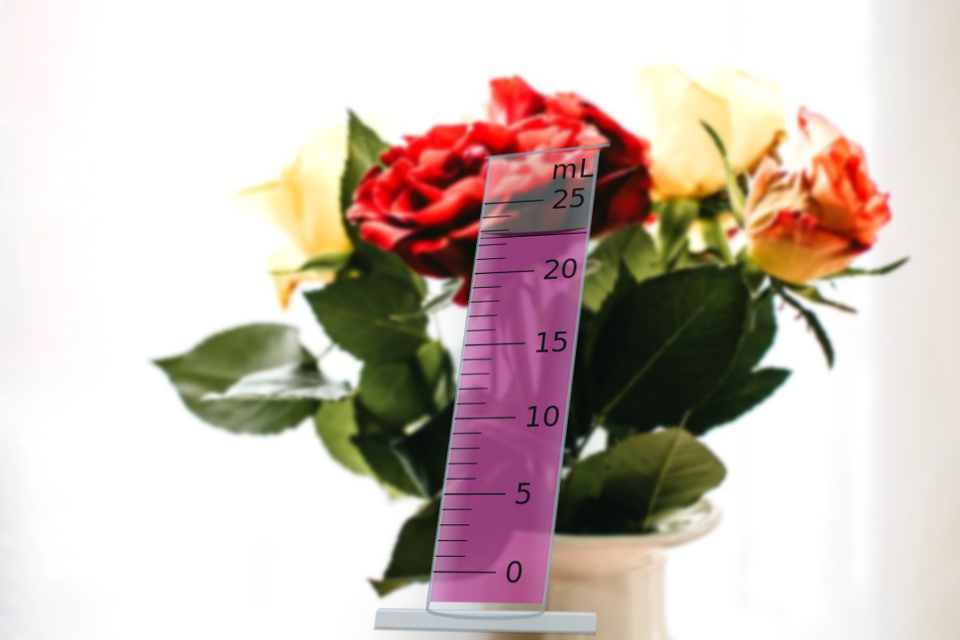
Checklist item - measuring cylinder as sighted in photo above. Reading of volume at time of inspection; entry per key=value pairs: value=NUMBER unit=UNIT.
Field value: value=22.5 unit=mL
